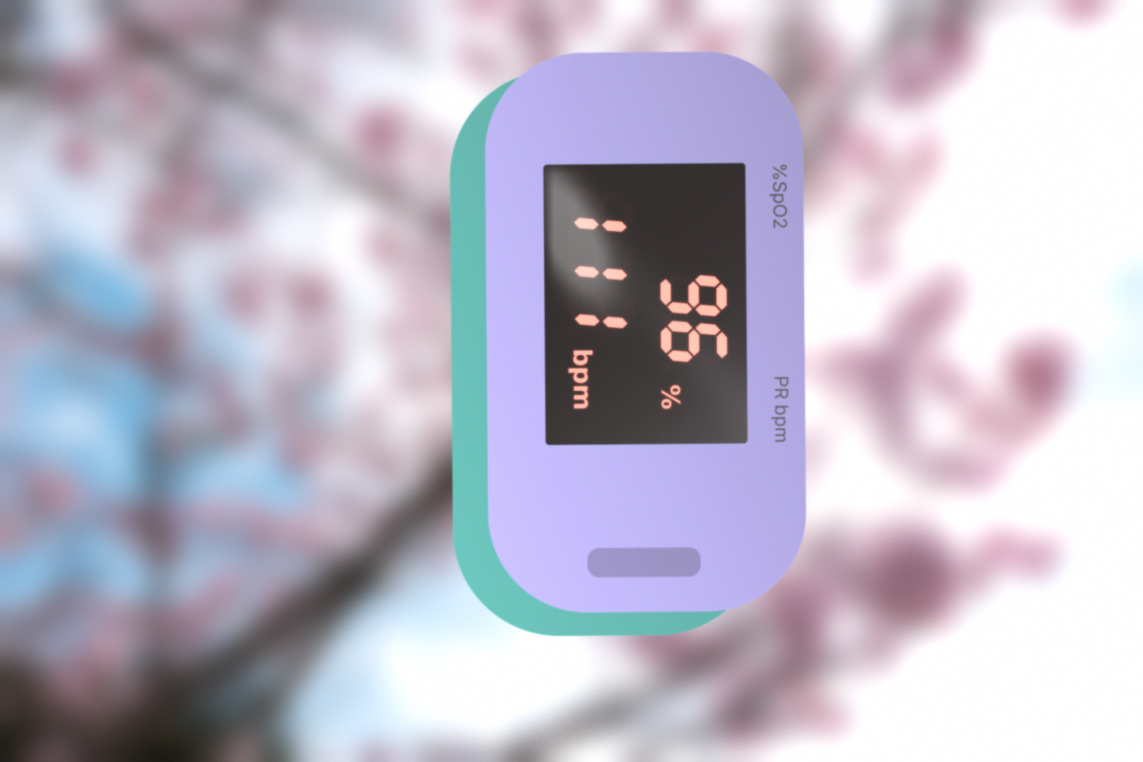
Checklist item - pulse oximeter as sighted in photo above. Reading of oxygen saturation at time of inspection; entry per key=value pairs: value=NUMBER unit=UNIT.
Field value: value=96 unit=%
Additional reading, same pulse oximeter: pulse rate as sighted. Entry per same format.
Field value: value=111 unit=bpm
